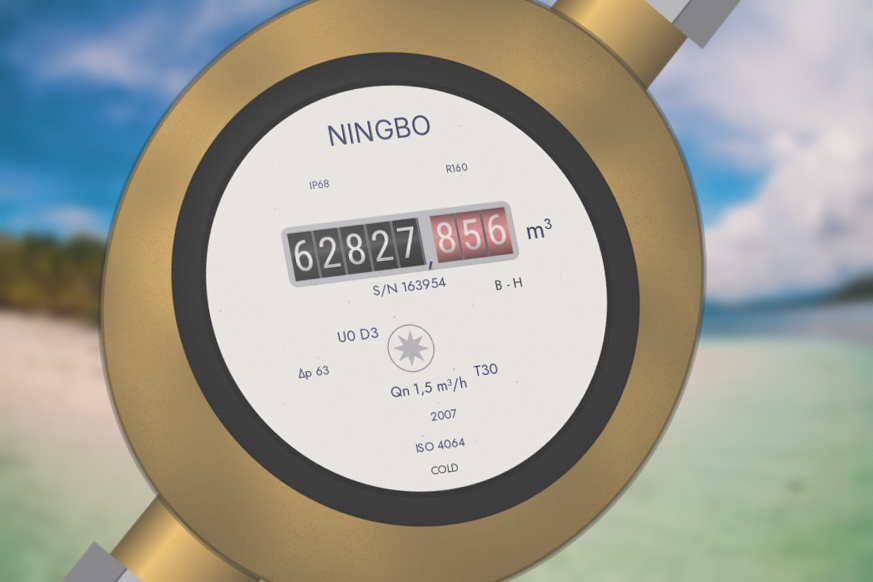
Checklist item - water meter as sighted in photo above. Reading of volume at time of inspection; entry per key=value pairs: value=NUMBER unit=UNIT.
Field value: value=62827.856 unit=m³
